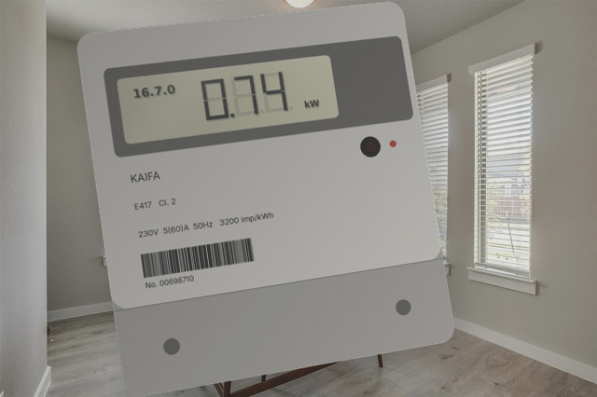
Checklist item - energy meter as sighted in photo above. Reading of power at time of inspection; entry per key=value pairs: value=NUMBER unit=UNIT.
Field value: value=0.74 unit=kW
